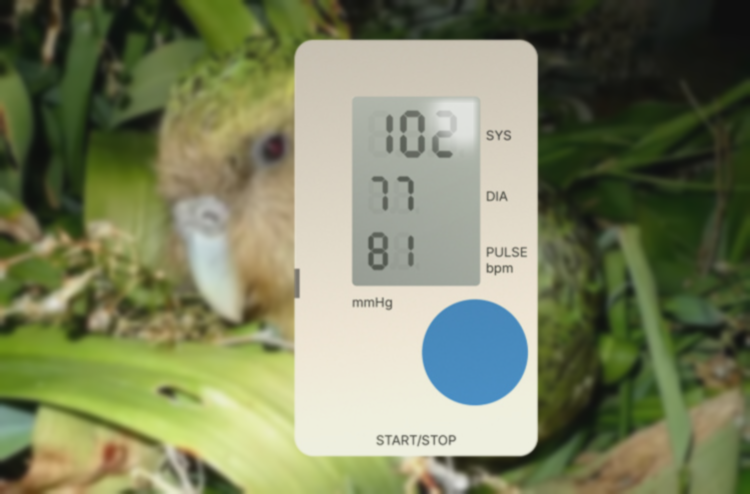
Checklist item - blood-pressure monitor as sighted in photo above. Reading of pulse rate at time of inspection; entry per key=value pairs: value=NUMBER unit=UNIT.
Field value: value=81 unit=bpm
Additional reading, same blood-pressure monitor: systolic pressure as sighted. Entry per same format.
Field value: value=102 unit=mmHg
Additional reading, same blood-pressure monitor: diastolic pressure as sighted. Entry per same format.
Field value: value=77 unit=mmHg
